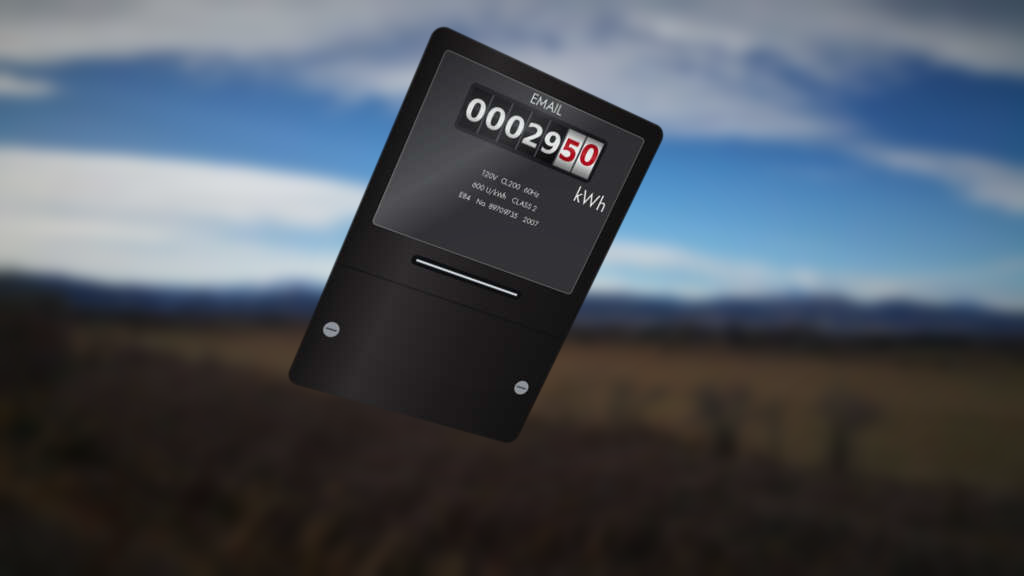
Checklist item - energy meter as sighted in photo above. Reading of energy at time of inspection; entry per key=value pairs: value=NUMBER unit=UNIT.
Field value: value=29.50 unit=kWh
